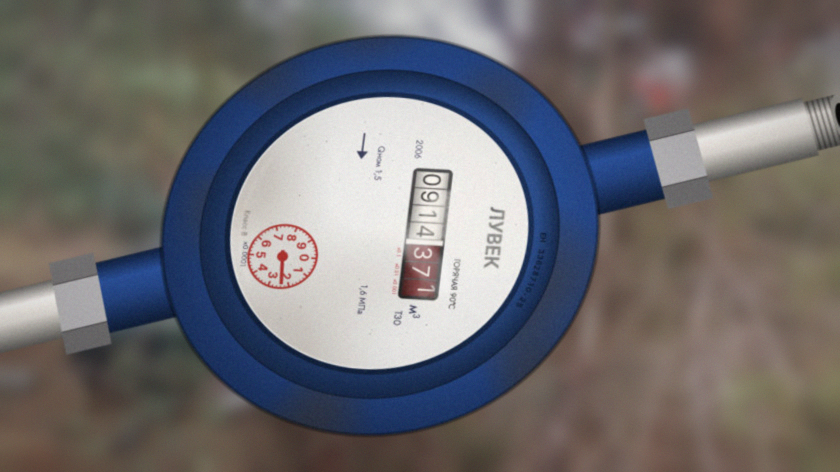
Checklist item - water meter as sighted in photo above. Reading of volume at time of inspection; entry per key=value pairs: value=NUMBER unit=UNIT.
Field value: value=914.3712 unit=m³
